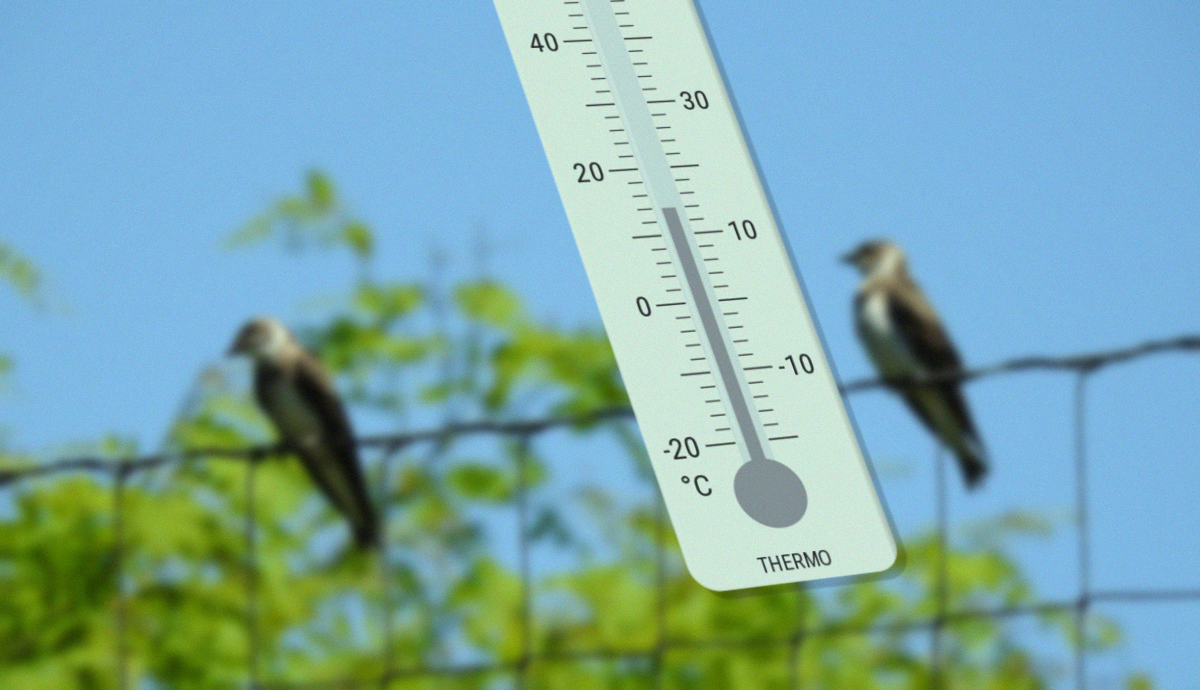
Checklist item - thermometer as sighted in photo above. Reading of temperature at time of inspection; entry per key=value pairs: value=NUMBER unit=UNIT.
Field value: value=14 unit=°C
